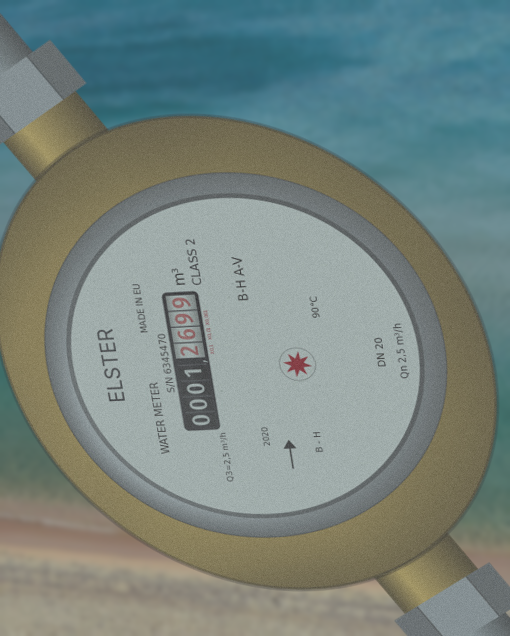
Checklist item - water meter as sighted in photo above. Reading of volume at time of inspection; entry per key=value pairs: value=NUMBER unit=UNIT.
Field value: value=1.2699 unit=m³
